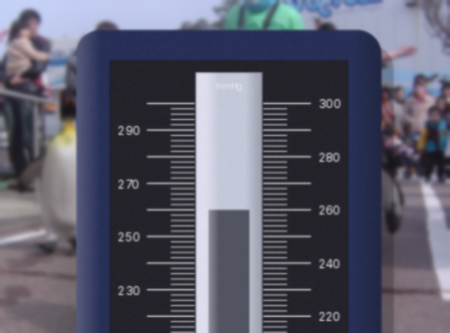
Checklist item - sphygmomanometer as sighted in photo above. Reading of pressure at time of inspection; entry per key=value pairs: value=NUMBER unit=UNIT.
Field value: value=260 unit=mmHg
